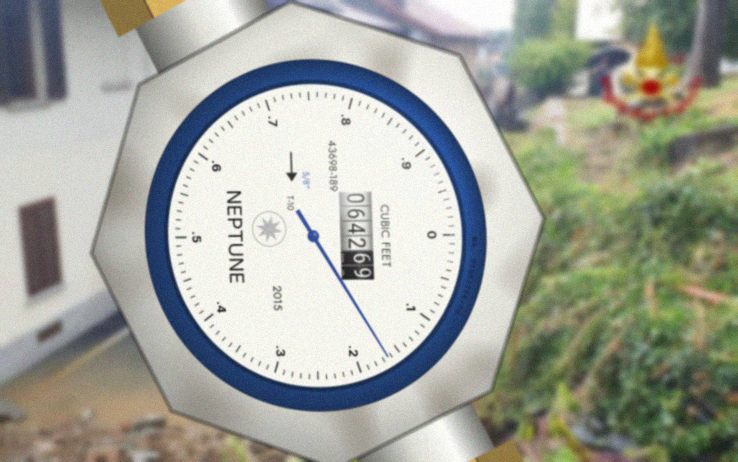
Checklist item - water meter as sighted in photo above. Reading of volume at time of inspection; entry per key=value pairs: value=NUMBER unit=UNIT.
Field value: value=64269.16 unit=ft³
